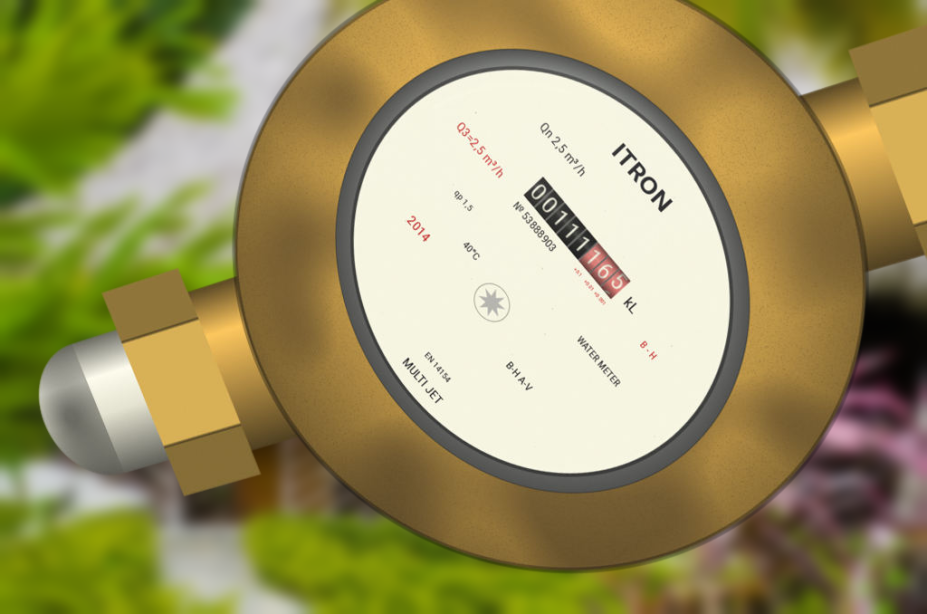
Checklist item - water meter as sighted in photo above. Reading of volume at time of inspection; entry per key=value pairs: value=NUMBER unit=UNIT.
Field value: value=111.165 unit=kL
